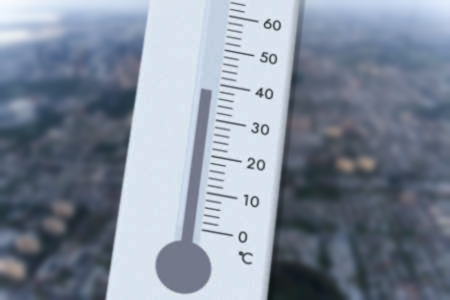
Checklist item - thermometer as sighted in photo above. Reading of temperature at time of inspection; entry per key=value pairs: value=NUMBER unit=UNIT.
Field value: value=38 unit=°C
